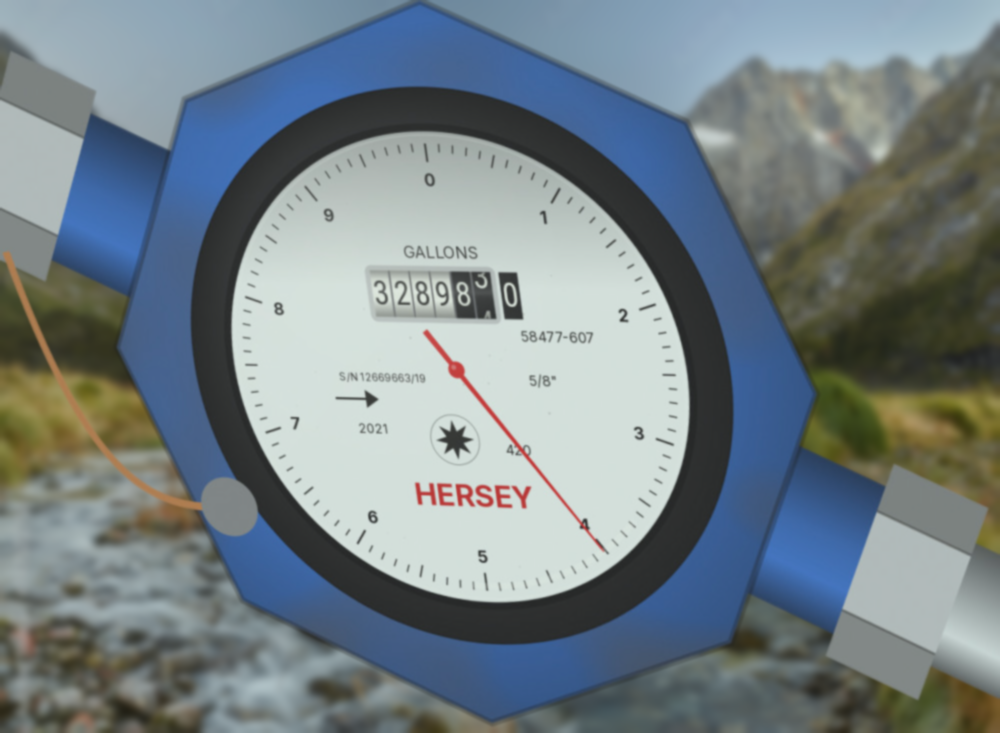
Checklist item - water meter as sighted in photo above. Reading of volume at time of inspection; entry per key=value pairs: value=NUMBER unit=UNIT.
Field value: value=3289834.0 unit=gal
